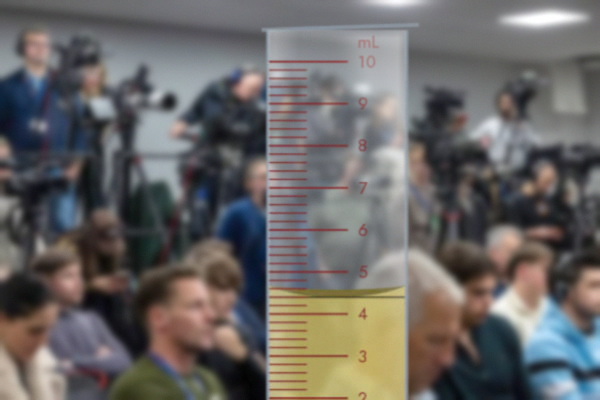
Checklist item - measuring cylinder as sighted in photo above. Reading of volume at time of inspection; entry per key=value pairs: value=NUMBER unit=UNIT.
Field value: value=4.4 unit=mL
